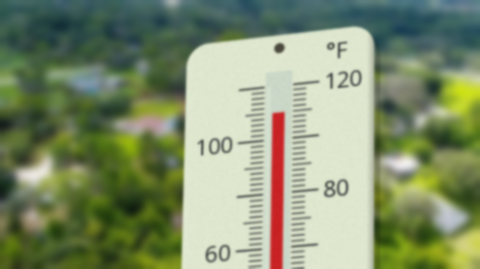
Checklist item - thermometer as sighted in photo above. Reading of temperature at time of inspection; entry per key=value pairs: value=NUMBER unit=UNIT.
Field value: value=110 unit=°F
